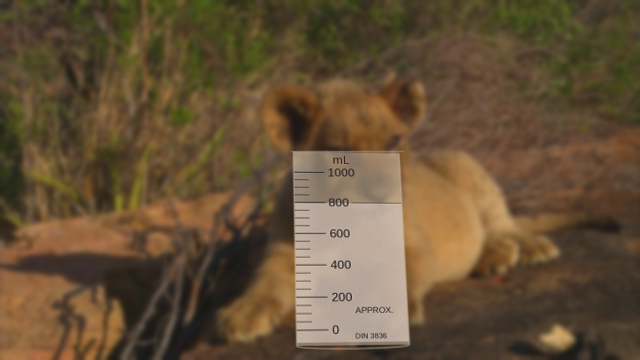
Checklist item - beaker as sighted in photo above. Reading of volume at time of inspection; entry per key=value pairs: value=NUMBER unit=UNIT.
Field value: value=800 unit=mL
